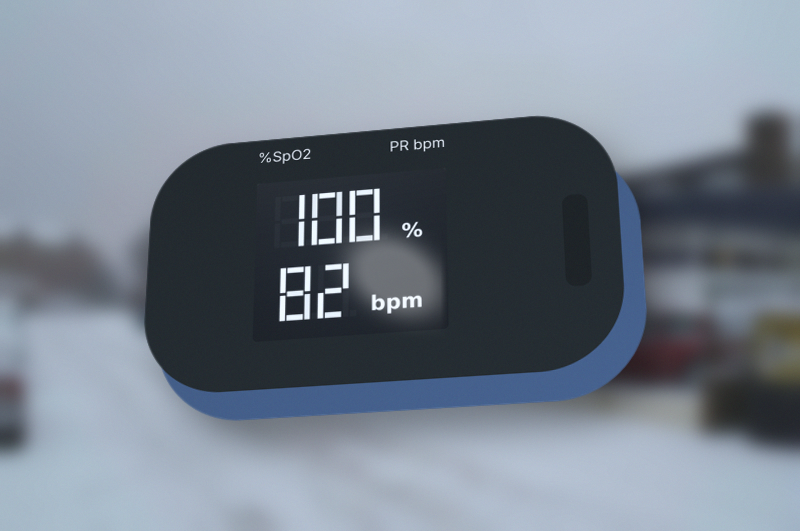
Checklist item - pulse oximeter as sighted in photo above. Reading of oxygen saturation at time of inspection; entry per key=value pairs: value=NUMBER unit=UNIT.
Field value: value=100 unit=%
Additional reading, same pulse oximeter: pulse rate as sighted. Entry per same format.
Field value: value=82 unit=bpm
